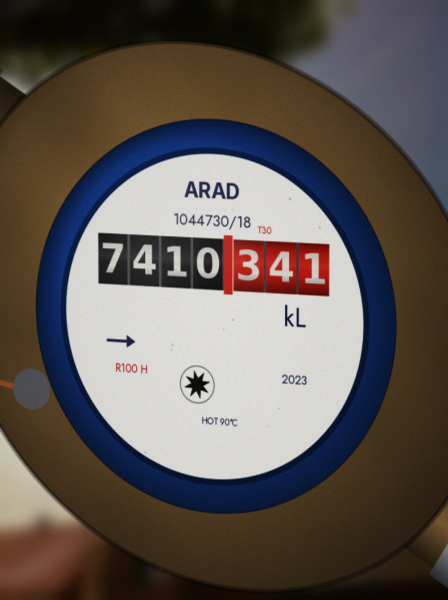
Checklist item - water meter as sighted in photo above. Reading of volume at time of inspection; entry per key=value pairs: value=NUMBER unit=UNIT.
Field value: value=7410.341 unit=kL
